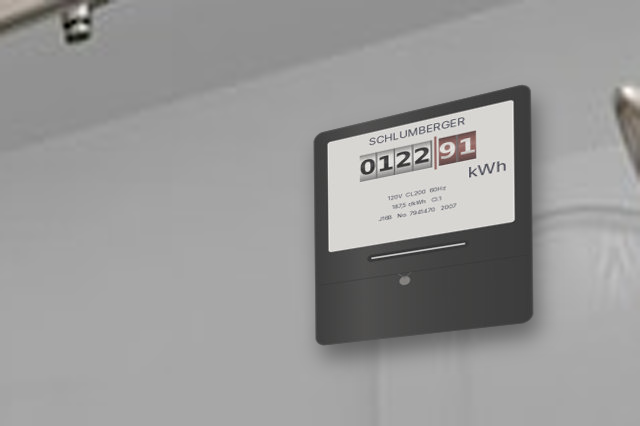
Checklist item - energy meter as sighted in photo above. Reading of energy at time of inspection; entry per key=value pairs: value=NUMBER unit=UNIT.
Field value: value=122.91 unit=kWh
